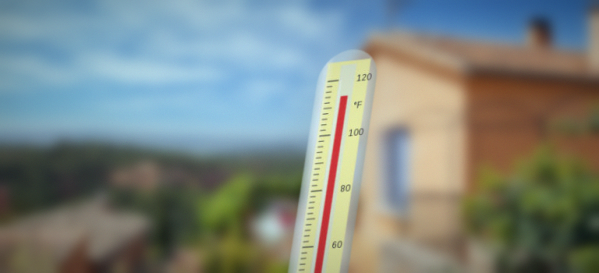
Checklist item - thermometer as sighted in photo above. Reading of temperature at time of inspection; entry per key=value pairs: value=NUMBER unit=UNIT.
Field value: value=114 unit=°F
